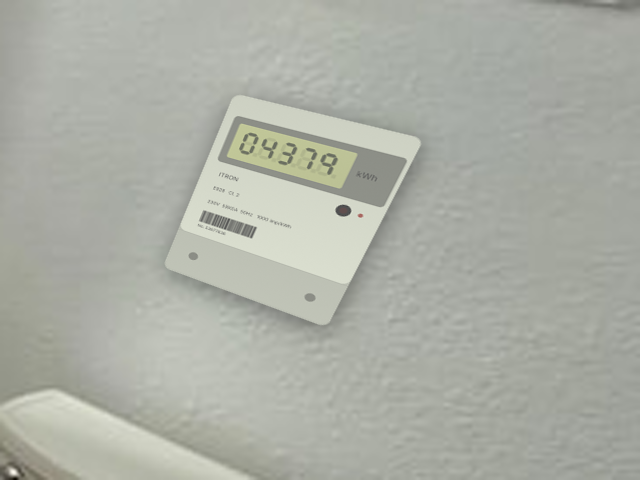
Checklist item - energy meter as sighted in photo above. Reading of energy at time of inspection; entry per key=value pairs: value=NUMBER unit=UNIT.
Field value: value=4379 unit=kWh
